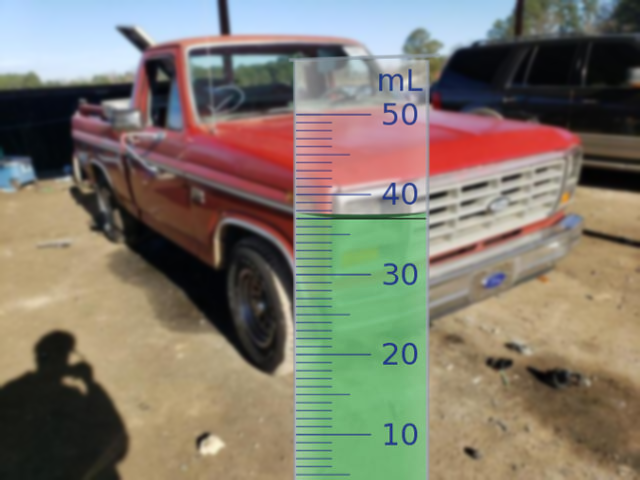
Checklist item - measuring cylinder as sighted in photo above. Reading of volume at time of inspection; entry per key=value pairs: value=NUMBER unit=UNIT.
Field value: value=37 unit=mL
